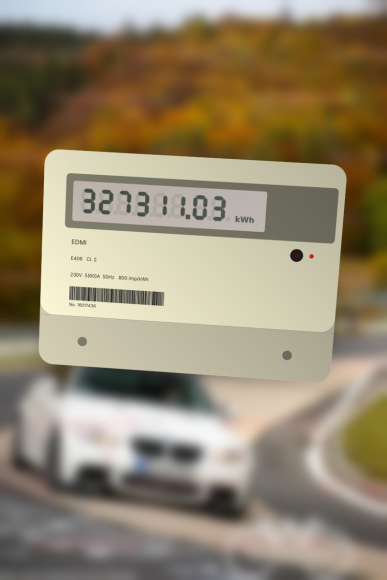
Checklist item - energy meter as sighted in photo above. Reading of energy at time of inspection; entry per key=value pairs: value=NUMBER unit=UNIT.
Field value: value=327311.03 unit=kWh
